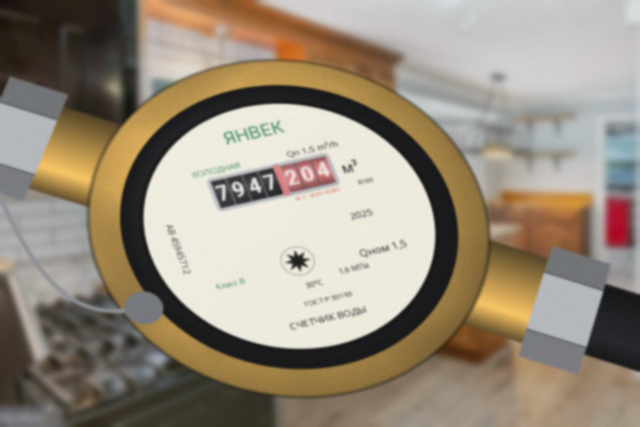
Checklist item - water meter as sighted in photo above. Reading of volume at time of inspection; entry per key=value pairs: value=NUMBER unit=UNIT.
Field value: value=7947.204 unit=m³
